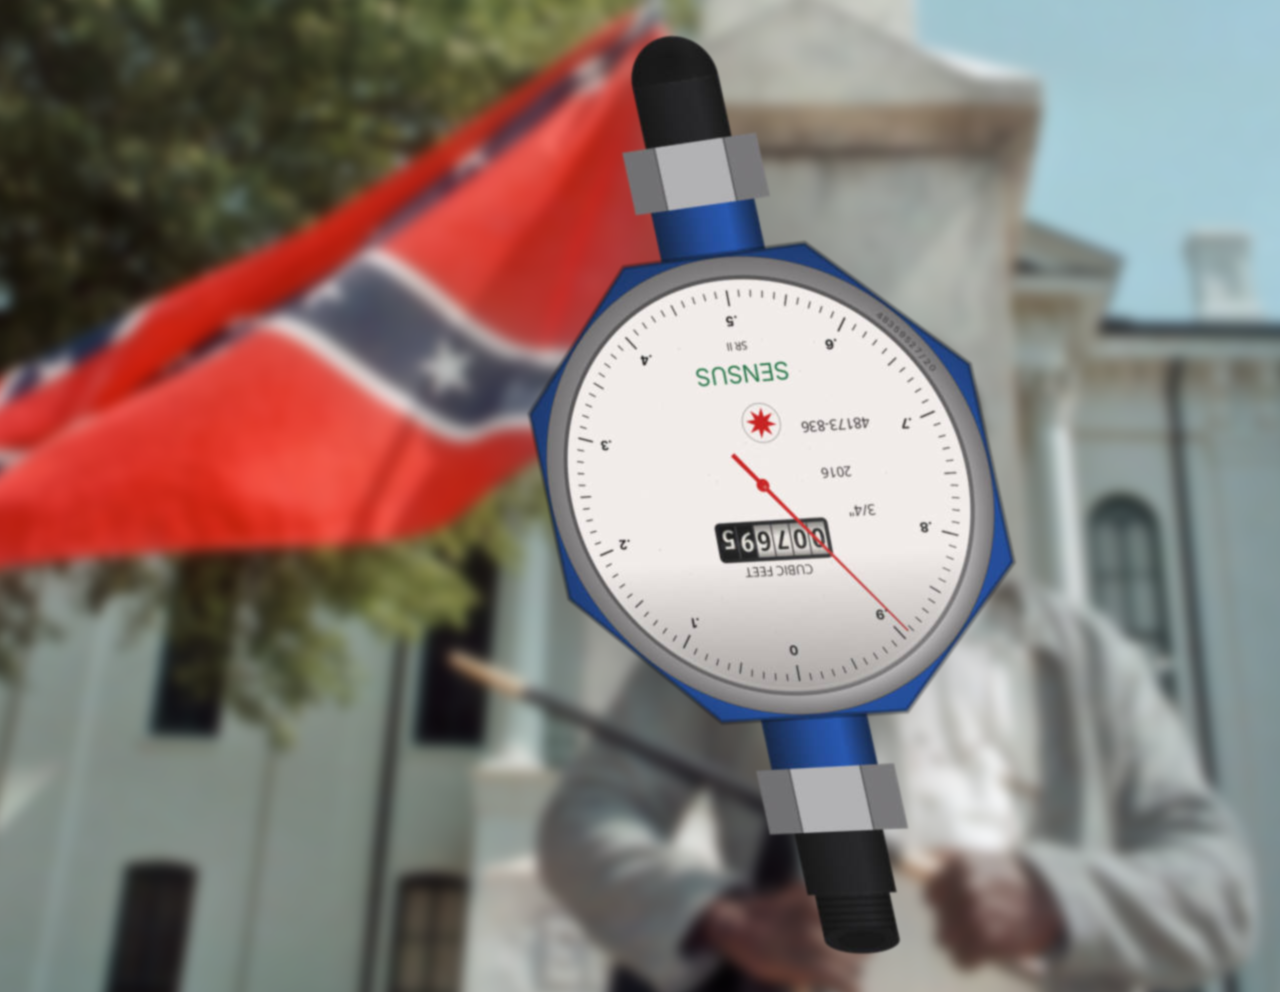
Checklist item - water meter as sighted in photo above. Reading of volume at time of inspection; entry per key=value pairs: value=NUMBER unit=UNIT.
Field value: value=7694.89 unit=ft³
